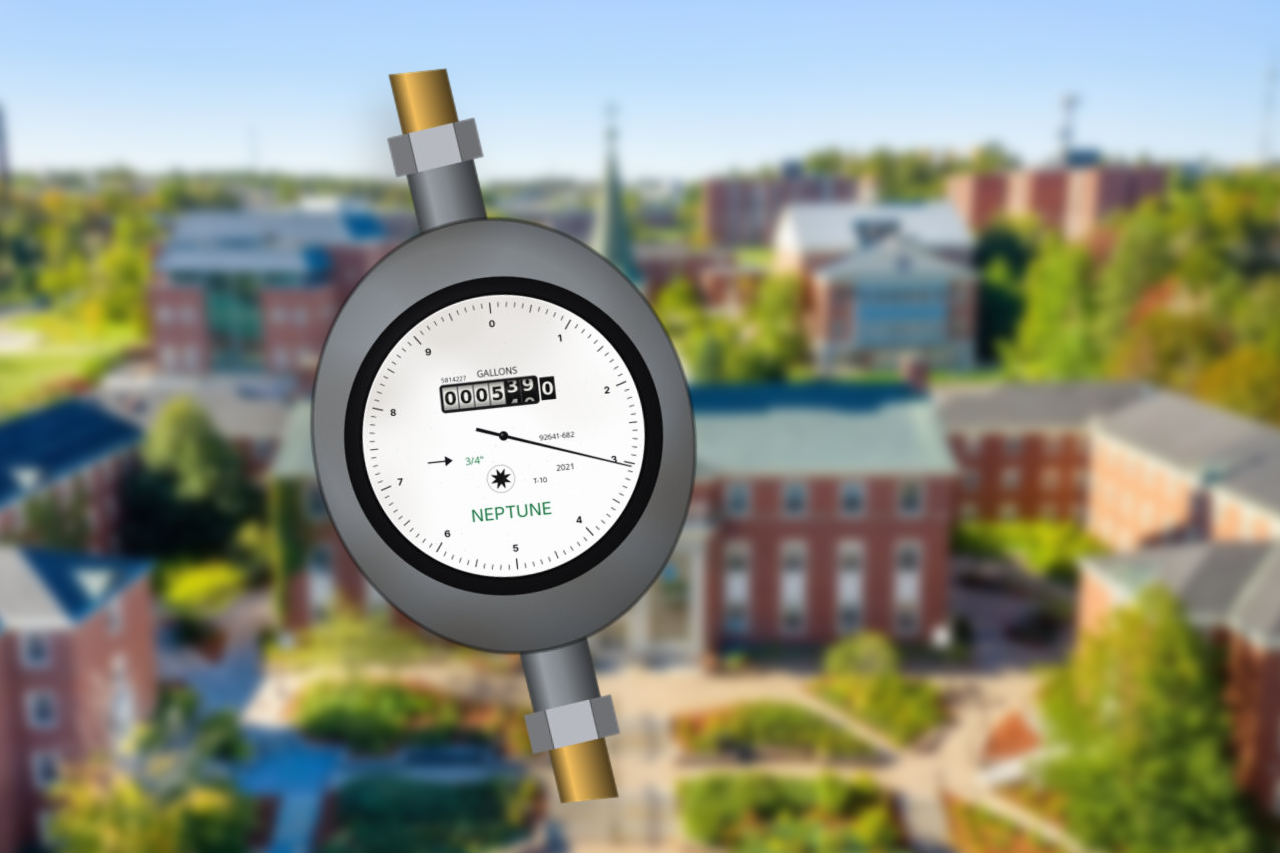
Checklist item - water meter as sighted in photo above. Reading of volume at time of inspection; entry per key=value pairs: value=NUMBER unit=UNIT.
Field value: value=5393.0 unit=gal
